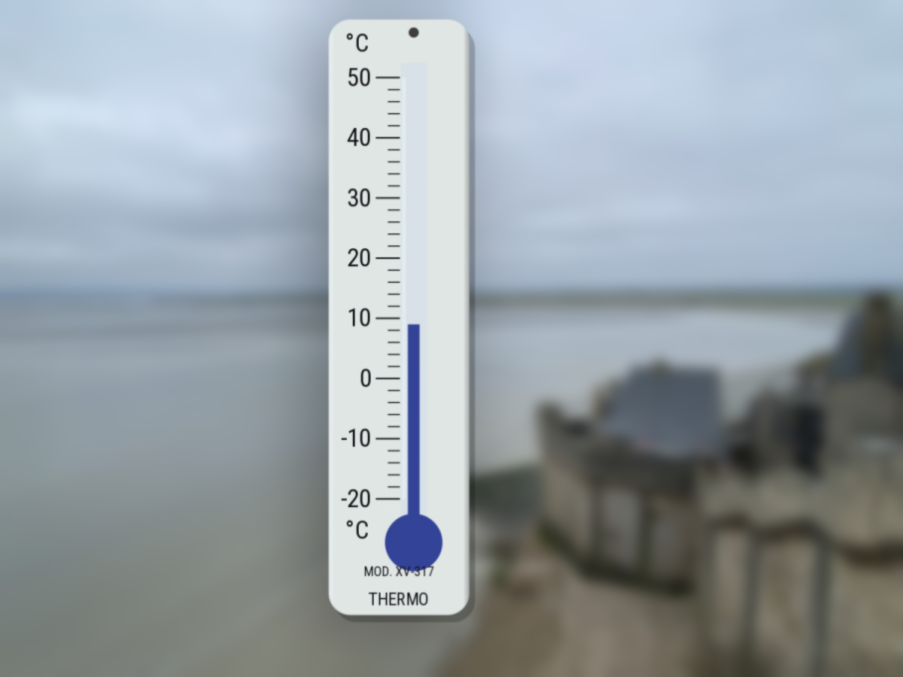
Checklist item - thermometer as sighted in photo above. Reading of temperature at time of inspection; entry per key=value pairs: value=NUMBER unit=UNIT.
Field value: value=9 unit=°C
